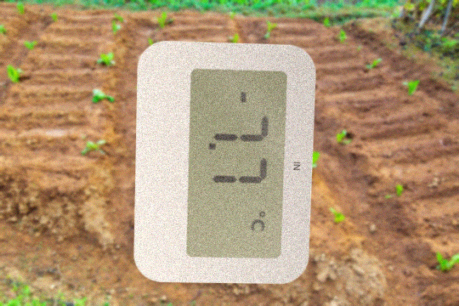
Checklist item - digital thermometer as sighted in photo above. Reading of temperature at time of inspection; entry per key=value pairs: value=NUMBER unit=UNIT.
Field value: value=-7.7 unit=°C
